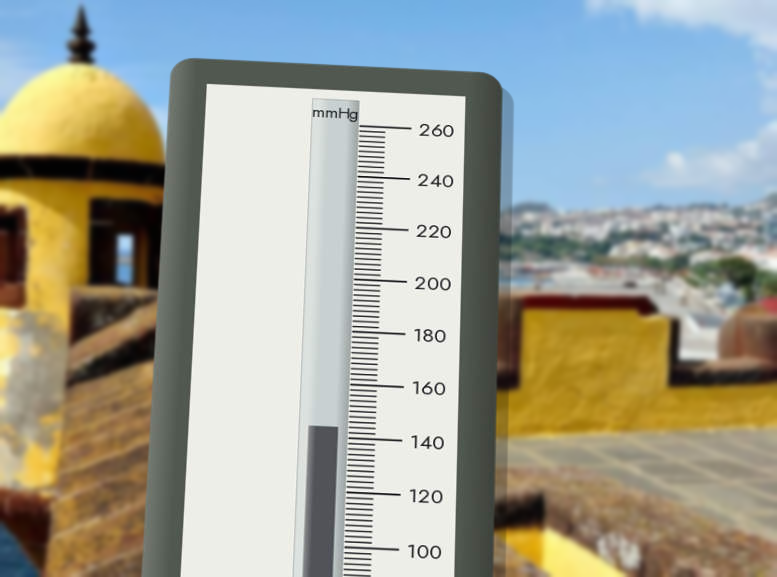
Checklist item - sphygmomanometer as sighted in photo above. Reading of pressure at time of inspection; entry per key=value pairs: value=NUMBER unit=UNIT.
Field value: value=144 unit=mmHg
